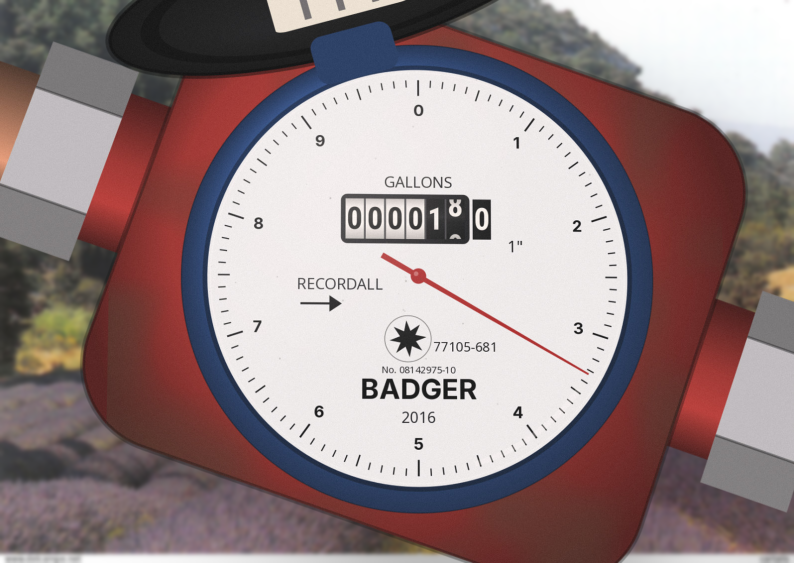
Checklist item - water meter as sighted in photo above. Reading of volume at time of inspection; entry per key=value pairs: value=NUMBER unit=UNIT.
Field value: value=183.3 unit=gal
